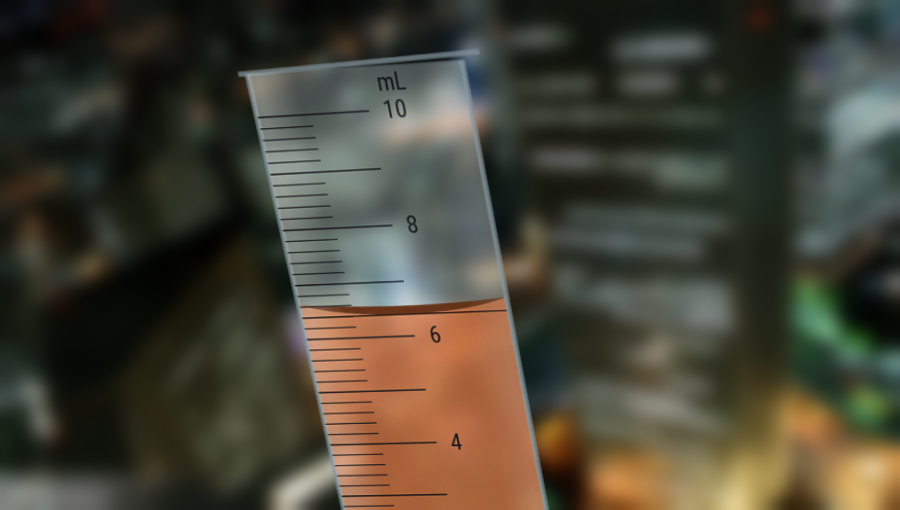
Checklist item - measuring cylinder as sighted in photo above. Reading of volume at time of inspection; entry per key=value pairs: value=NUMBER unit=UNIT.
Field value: value=6.4 unit=mL
